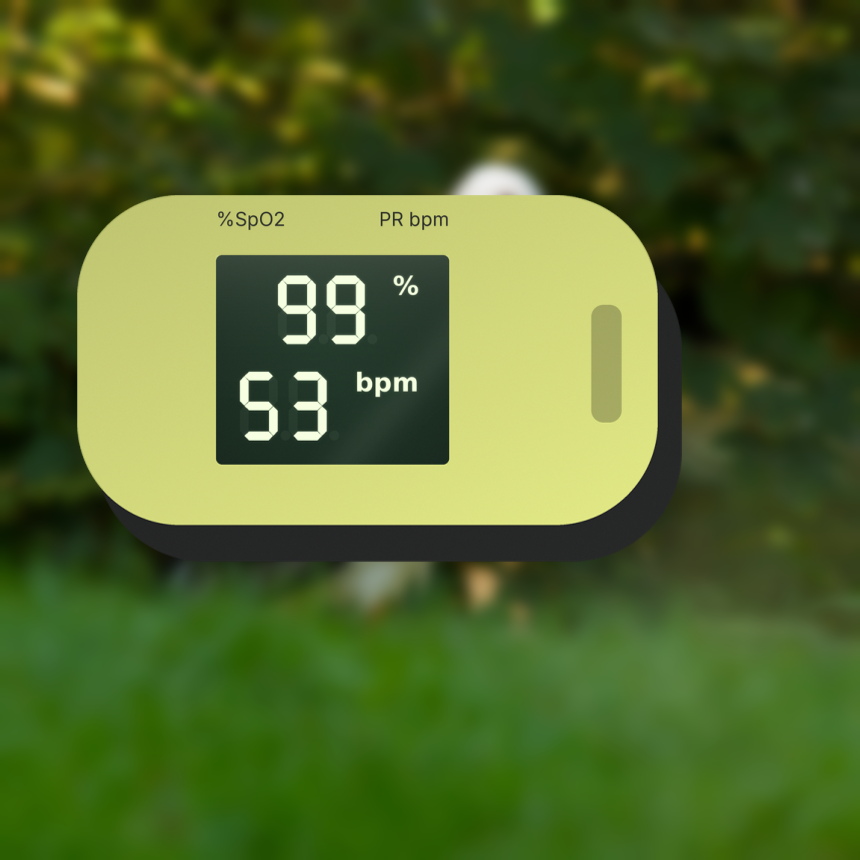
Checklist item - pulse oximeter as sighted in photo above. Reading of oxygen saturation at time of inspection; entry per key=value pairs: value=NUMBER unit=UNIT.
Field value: value=99 unit=%
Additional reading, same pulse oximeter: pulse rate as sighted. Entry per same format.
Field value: value=53 unit=bpm
